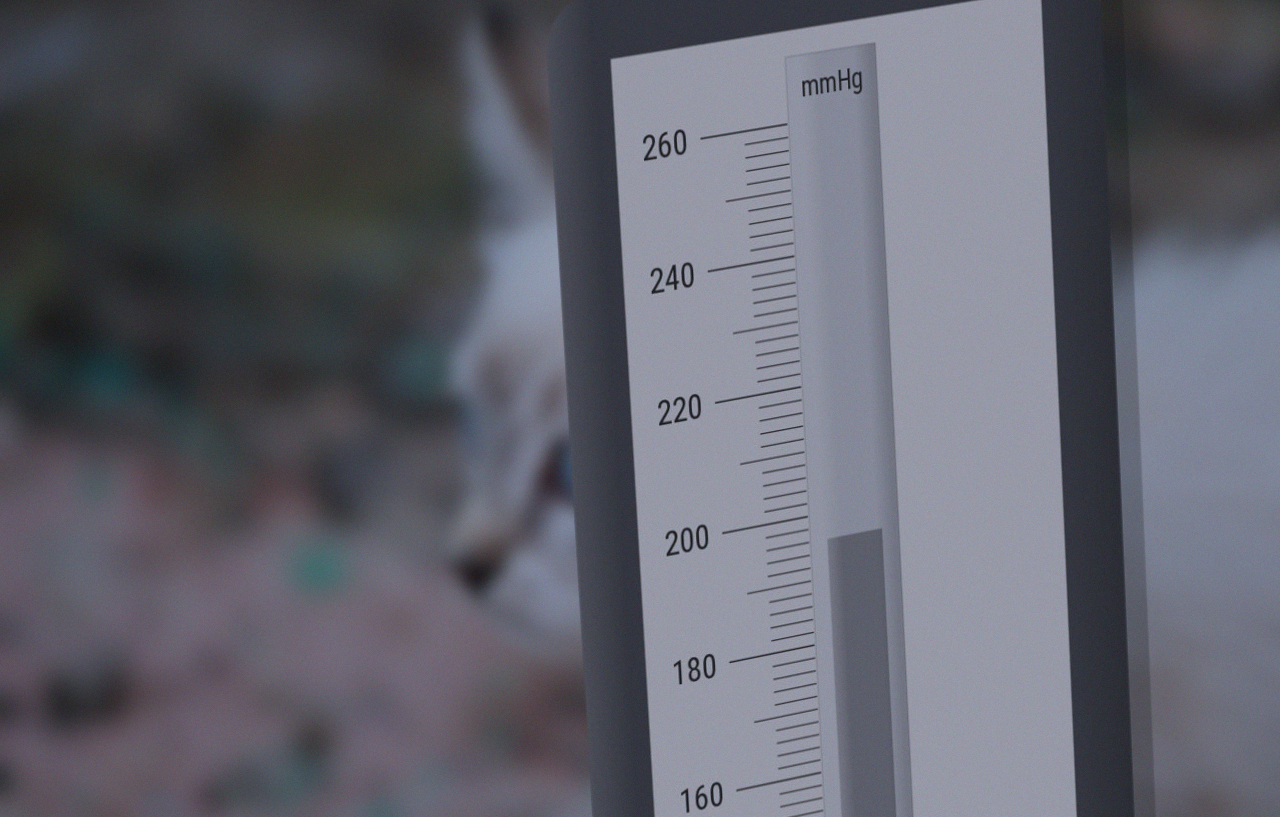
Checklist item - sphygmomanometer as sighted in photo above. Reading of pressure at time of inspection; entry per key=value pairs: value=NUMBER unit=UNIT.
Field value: value=196 unit=mmHg
